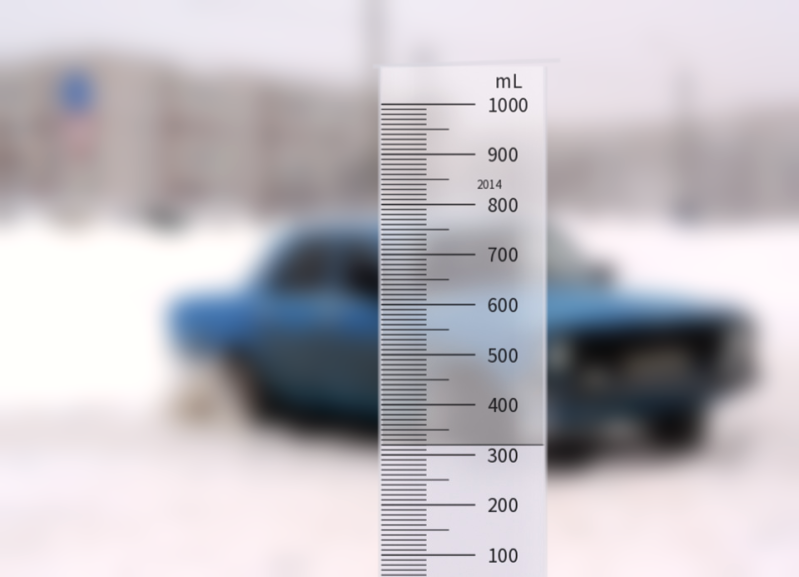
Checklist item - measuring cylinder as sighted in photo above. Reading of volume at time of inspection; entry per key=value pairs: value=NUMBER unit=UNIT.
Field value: value=320 unit=mL
